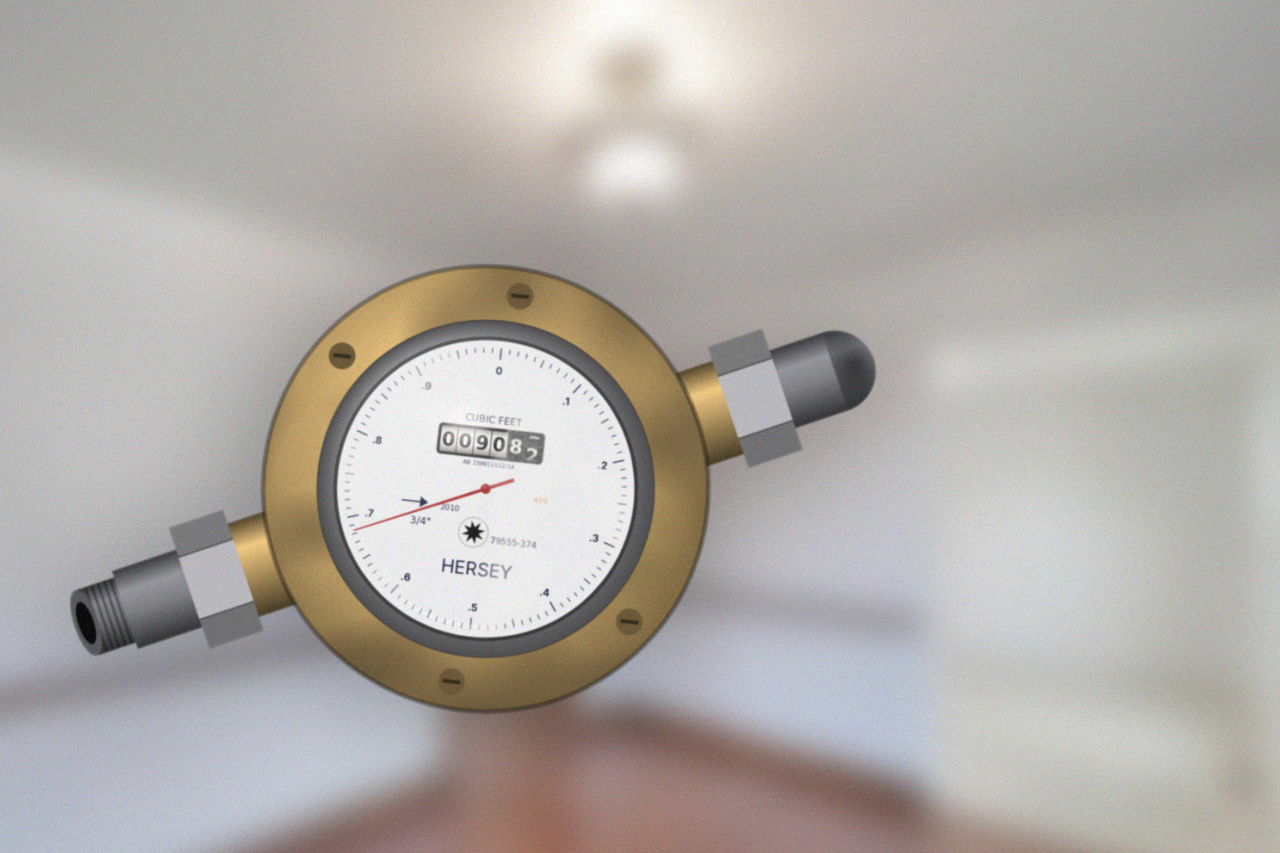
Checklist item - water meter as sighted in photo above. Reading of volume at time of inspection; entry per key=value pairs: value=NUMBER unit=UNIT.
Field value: value=9081.68 unit=ft³
